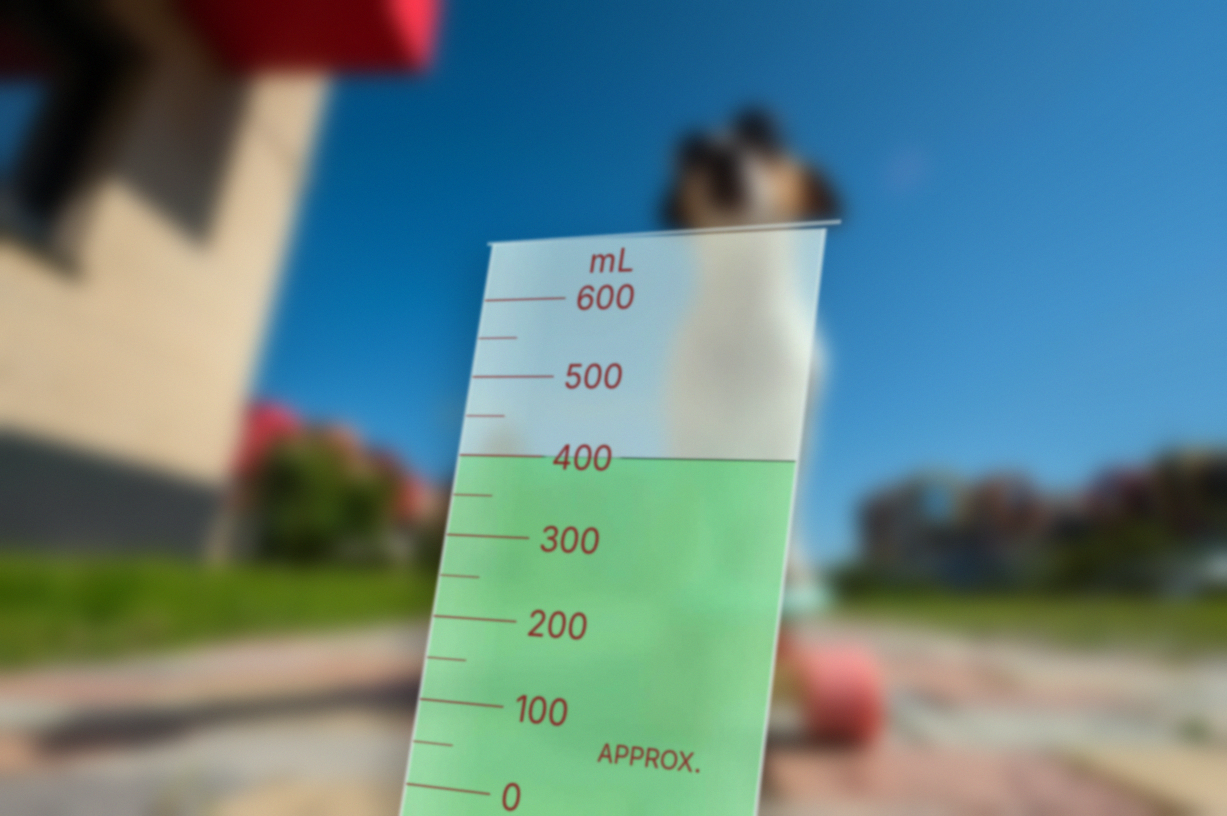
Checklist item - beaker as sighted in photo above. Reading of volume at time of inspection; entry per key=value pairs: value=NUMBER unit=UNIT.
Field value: value=400 unit=mL
